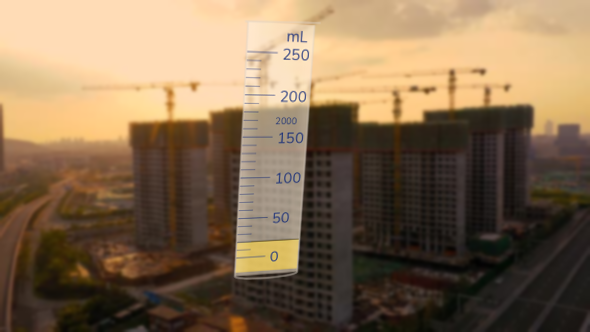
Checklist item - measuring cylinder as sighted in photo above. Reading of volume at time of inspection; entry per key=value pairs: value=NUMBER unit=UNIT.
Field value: value=20 unit=mL
